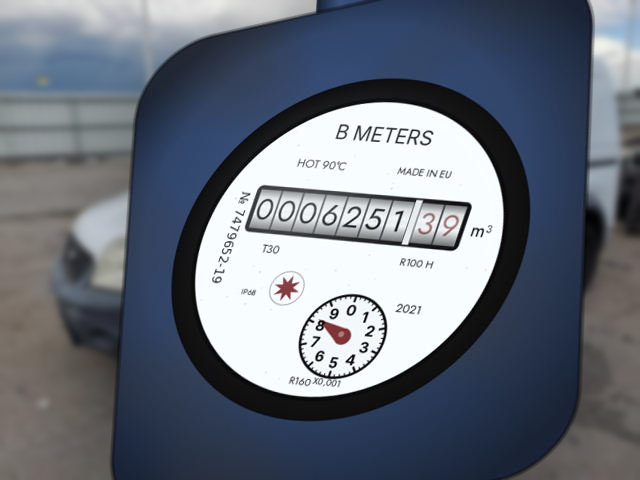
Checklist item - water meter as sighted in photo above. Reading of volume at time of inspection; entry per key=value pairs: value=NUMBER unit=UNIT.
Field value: value=6251.398 unit=m³
